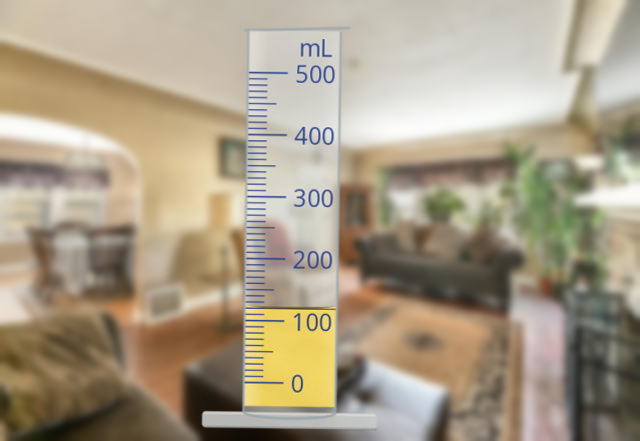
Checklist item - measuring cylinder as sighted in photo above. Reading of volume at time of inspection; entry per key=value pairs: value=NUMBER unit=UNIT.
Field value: value=120 unit=mL
